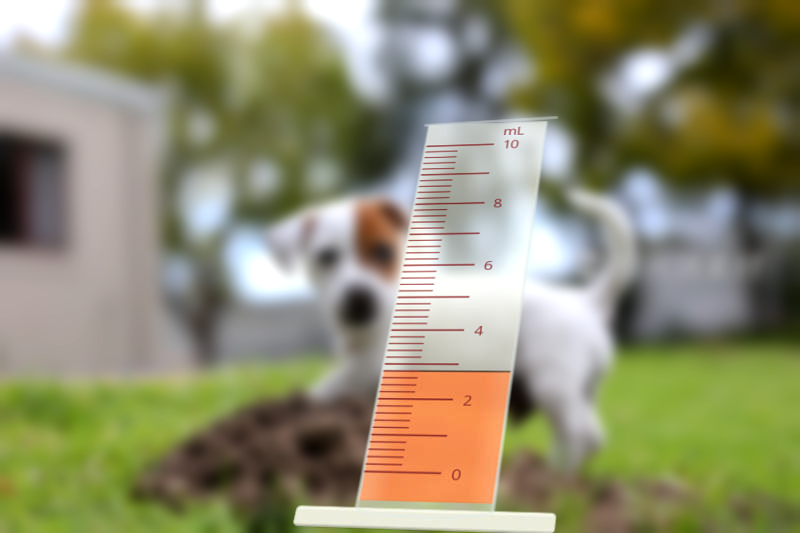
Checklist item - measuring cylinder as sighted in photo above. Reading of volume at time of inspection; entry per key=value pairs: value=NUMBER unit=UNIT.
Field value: value=2.8 unit=mL
